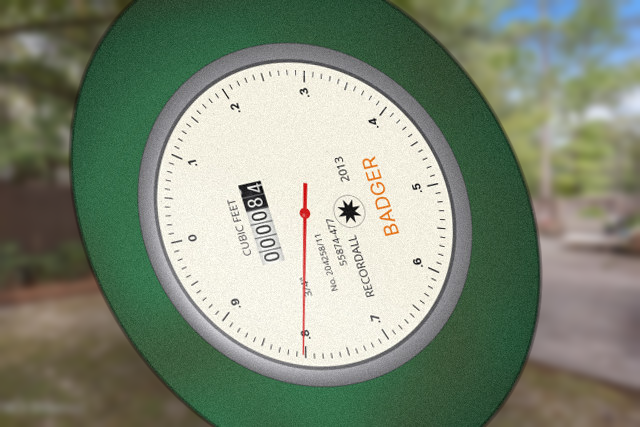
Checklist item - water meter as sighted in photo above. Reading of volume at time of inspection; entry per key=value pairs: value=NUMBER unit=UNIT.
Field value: value=83.80 unit=ft³
